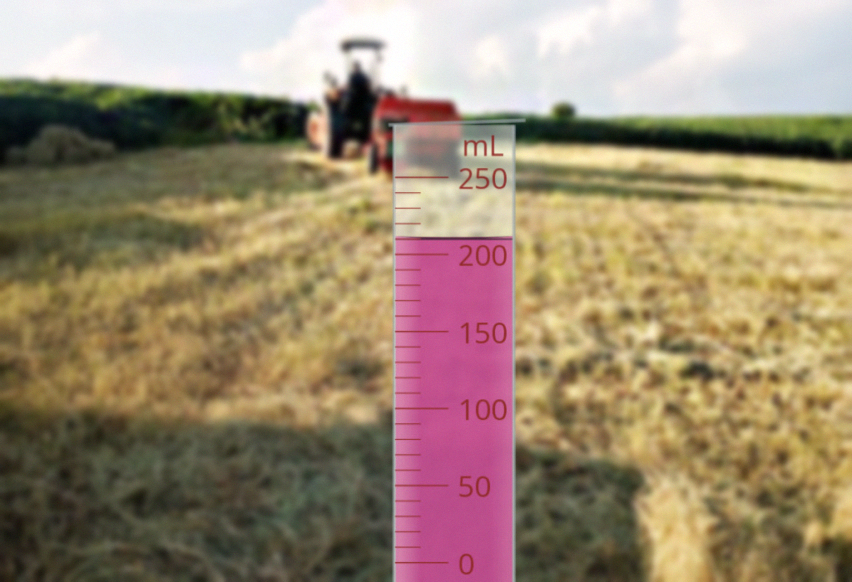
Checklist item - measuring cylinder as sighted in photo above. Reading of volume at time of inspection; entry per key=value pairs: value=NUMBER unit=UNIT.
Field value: value=210 unit=mL
